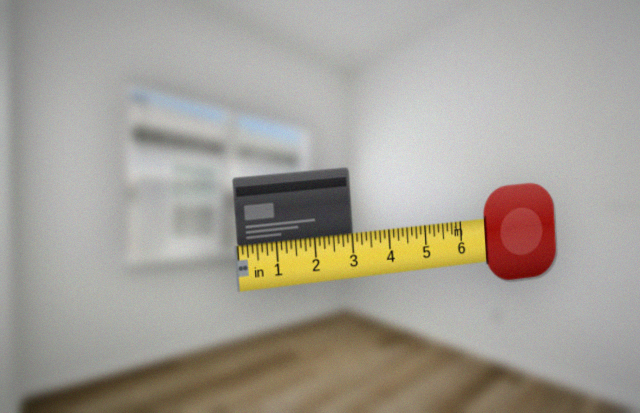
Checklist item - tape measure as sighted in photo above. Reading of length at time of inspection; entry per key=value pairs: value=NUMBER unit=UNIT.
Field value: value=3 unit=in
